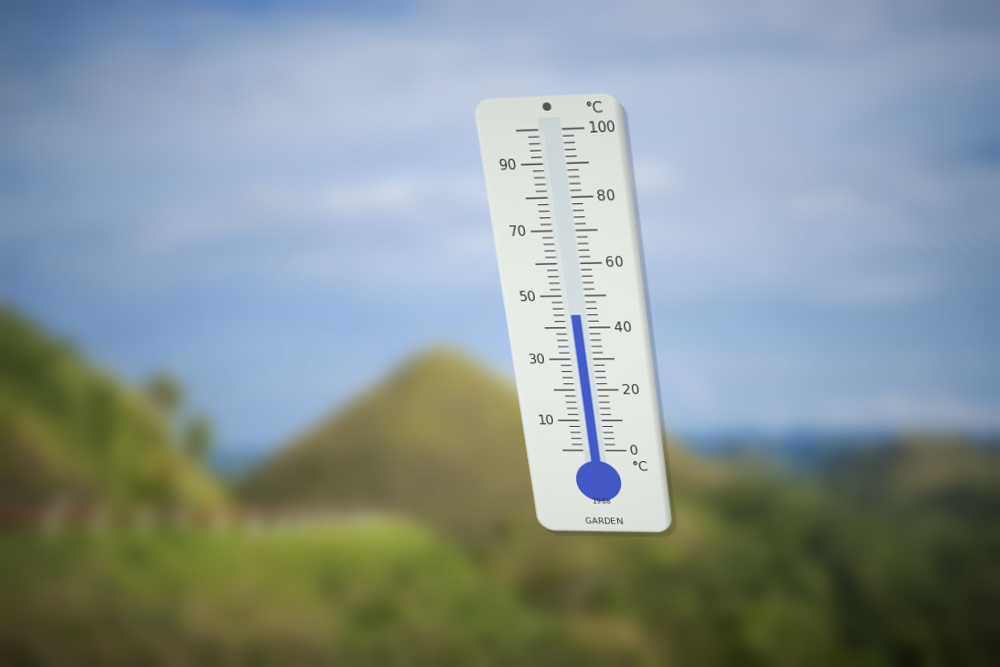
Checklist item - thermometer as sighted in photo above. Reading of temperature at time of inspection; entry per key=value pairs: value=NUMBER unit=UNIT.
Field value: value=44 unit=°C
